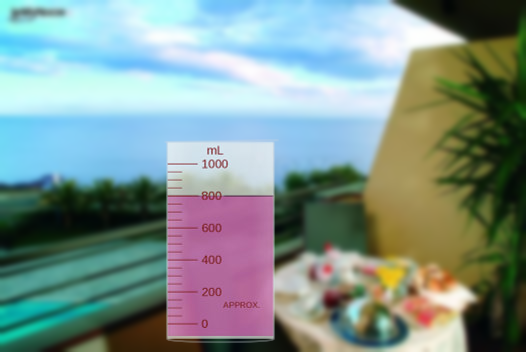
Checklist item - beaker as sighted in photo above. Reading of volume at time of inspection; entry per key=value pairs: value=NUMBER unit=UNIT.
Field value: value=800 unit=mL
